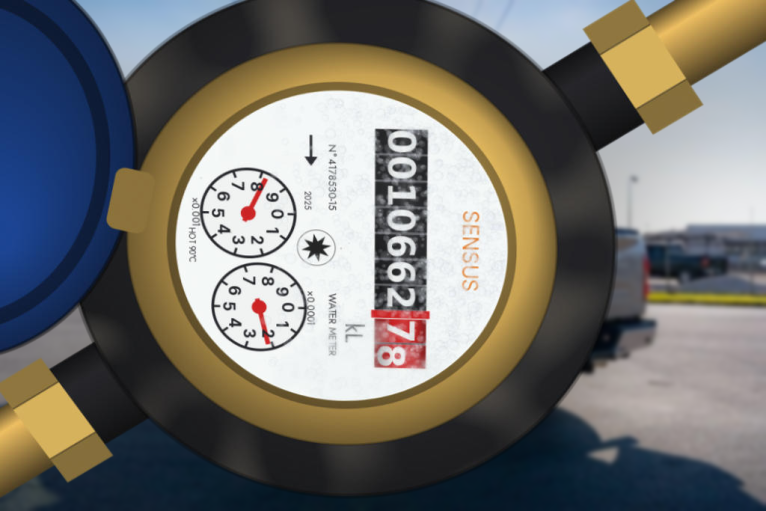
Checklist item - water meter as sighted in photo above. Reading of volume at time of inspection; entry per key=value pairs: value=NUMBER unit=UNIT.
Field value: value=10662.7782 unit=kL
